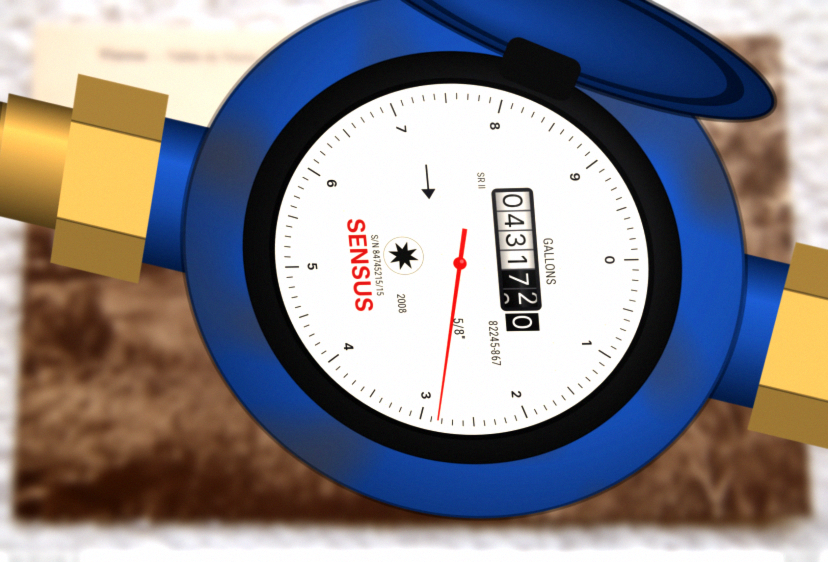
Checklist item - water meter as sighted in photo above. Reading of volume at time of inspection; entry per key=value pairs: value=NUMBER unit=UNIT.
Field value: value=431722.8 unit=gal
